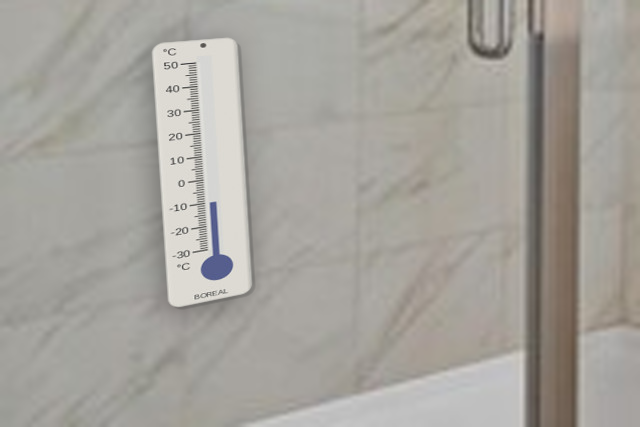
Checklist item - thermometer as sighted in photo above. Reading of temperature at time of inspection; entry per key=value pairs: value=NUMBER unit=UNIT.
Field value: value=-10 unit=°C
